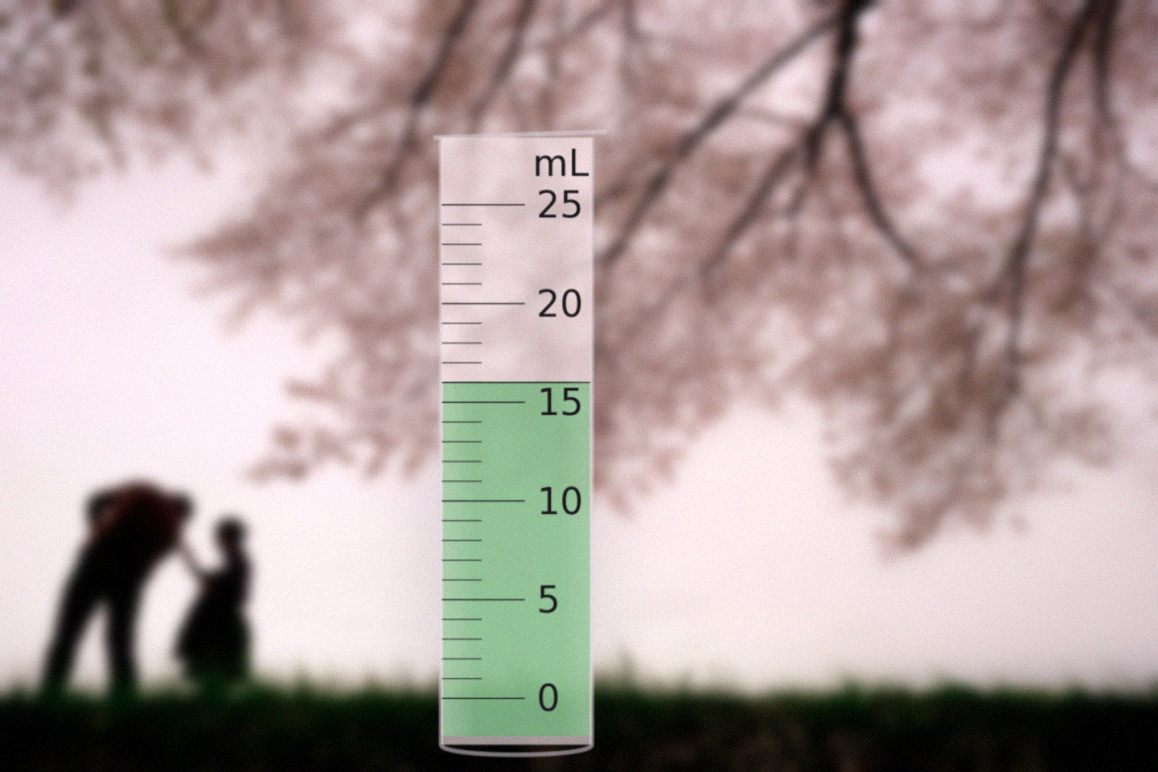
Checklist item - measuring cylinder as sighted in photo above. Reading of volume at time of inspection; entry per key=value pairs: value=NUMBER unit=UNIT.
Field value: value=16 unit=mL
